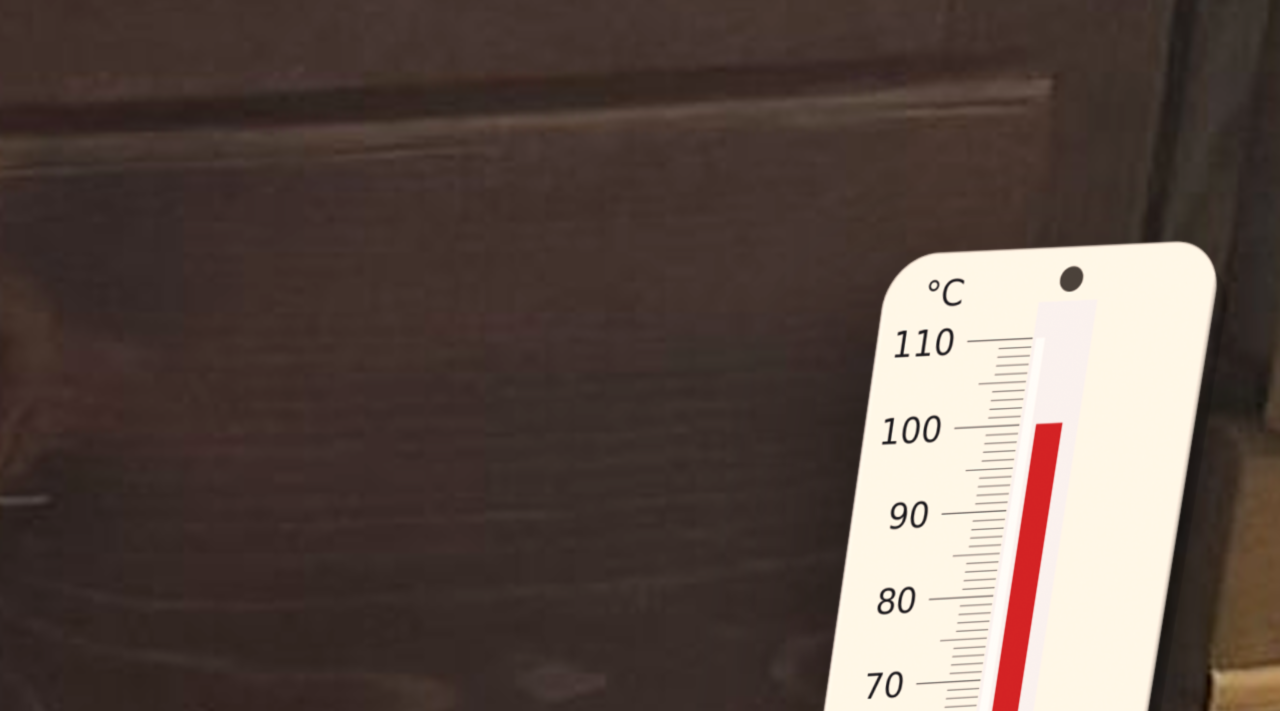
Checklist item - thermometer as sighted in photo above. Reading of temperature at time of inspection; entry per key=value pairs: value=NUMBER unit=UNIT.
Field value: value=100 unit=°C
